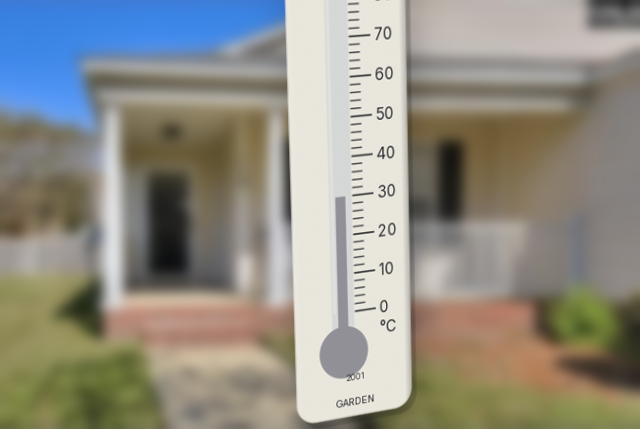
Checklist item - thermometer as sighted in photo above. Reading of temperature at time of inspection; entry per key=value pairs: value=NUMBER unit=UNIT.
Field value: value=30 unit=°C
